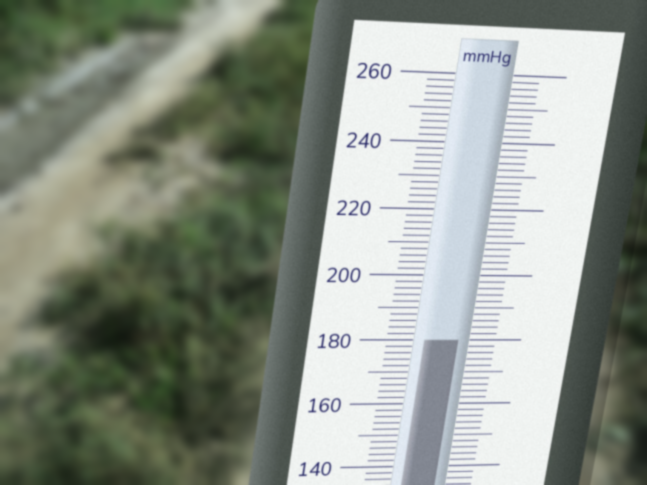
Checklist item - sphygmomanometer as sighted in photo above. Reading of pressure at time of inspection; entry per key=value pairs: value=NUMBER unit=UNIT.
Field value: value=180 unit=mmHg
